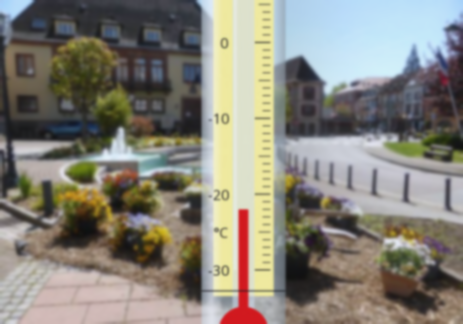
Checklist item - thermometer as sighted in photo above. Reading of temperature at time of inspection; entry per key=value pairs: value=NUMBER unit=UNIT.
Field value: value=-22 unit=°C
